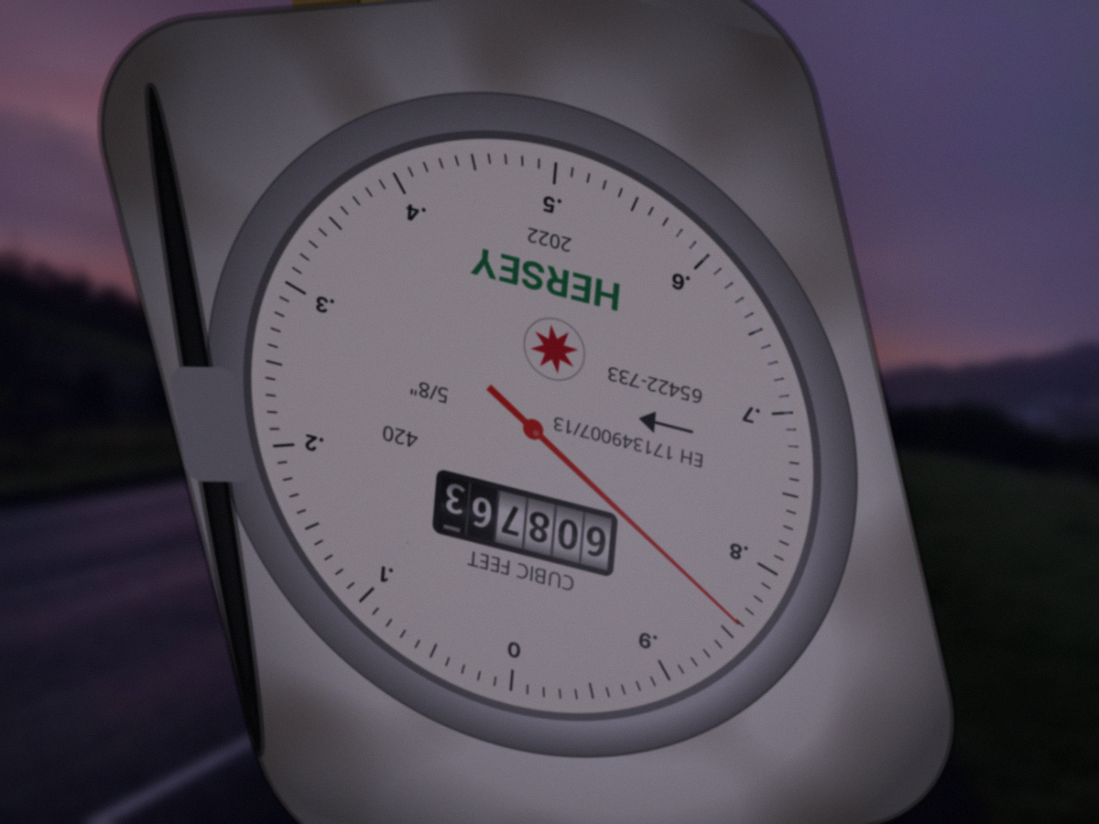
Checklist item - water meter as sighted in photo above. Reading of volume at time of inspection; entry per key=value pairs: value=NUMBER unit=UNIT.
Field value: value=608762.84 unit=ft³
